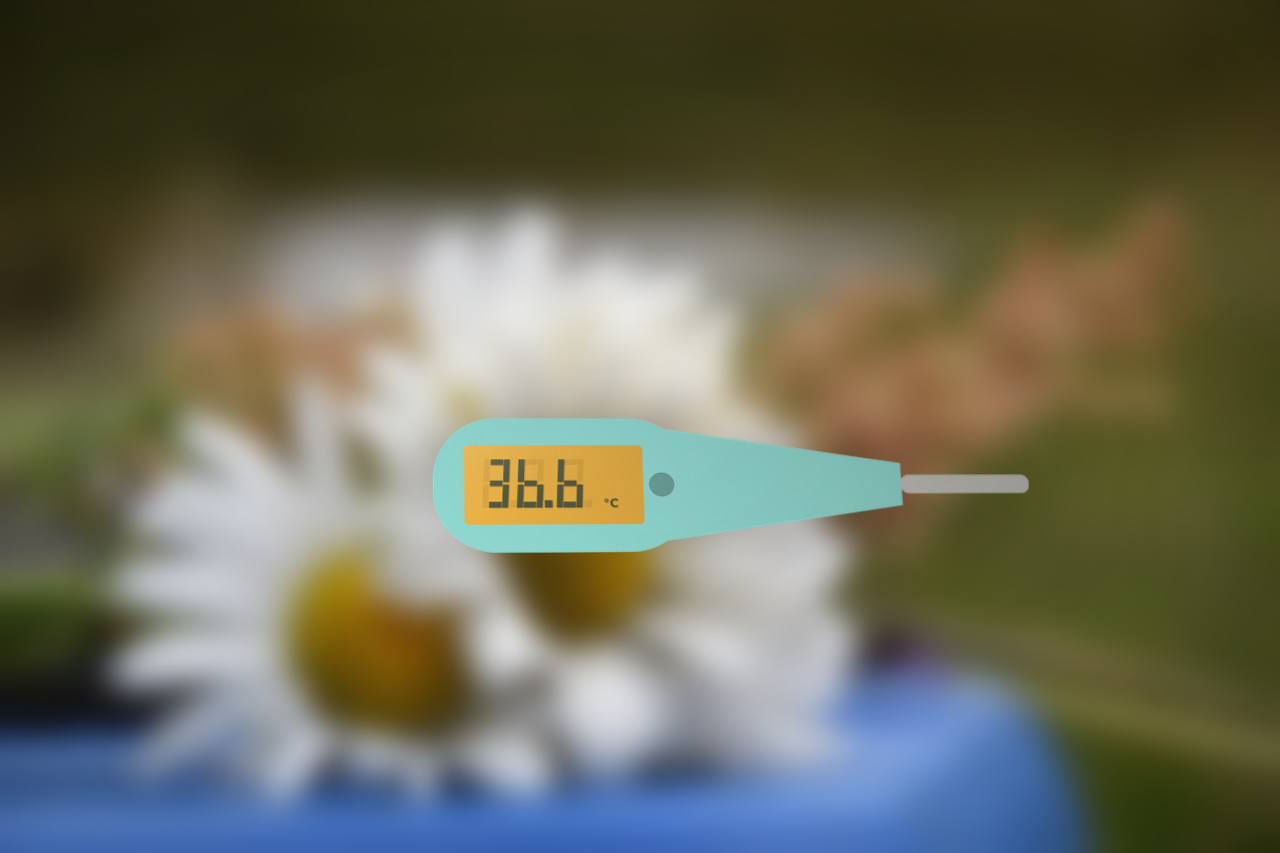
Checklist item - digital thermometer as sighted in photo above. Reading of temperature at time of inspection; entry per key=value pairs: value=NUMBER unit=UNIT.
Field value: value=36.6 unit=°C
